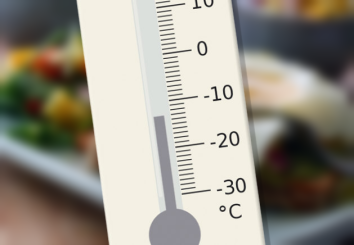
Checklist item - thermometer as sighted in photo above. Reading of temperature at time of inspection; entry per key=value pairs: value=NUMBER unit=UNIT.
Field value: value=-13 unit=°C
